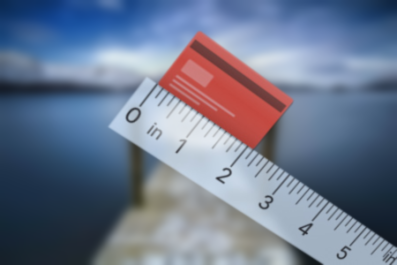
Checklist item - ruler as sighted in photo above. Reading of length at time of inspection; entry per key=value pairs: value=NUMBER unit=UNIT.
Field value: value=2.125 unit=in
